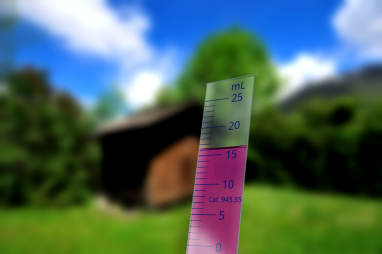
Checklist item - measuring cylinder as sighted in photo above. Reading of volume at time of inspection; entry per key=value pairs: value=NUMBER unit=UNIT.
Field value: value=16 unit=mL
